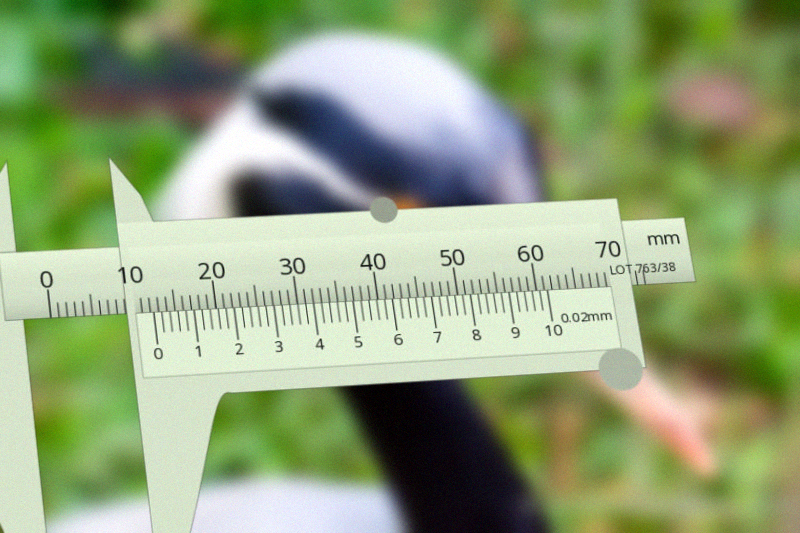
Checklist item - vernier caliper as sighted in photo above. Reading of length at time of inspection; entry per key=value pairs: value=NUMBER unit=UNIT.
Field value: value=12.4 unit=mm
